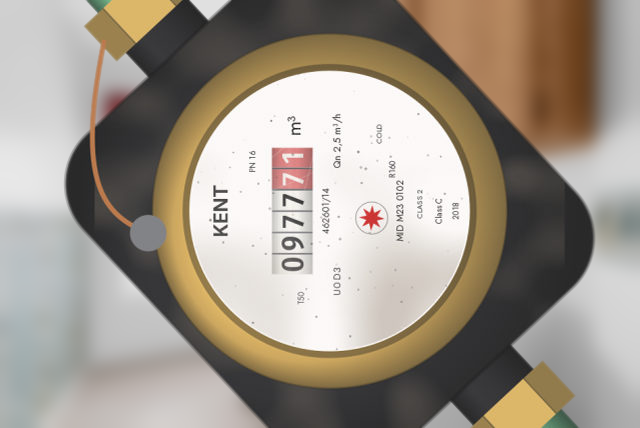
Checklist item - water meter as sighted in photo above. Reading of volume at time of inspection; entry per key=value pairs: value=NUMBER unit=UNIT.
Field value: value=977.71 unit=m³
